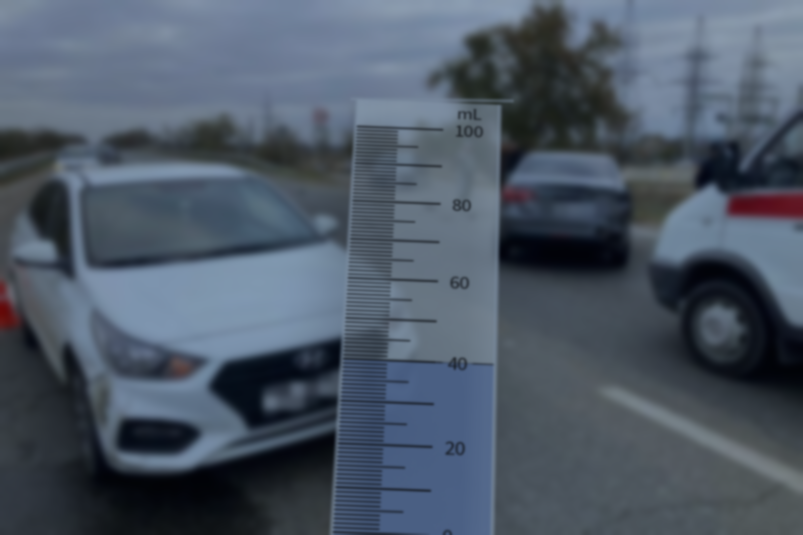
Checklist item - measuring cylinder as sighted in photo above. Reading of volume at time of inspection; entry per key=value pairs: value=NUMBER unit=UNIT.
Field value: value=40 unit=mL
